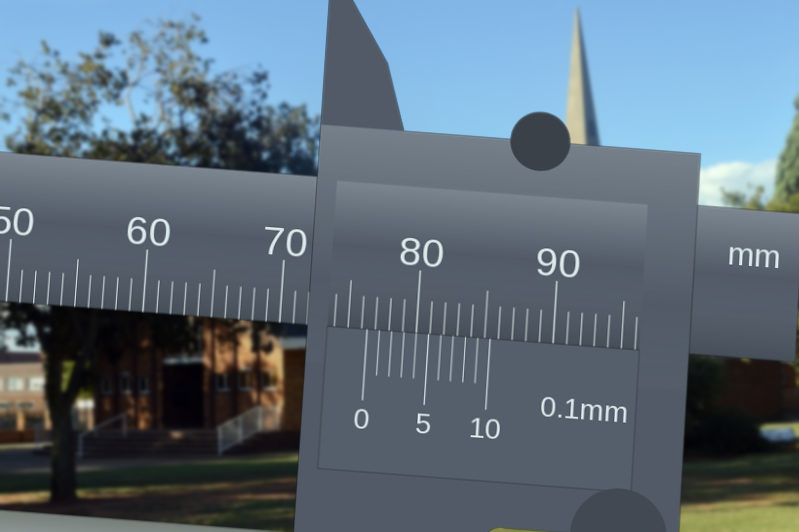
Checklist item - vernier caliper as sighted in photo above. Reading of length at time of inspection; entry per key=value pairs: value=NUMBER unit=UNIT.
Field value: value=76.4 unit=mm
